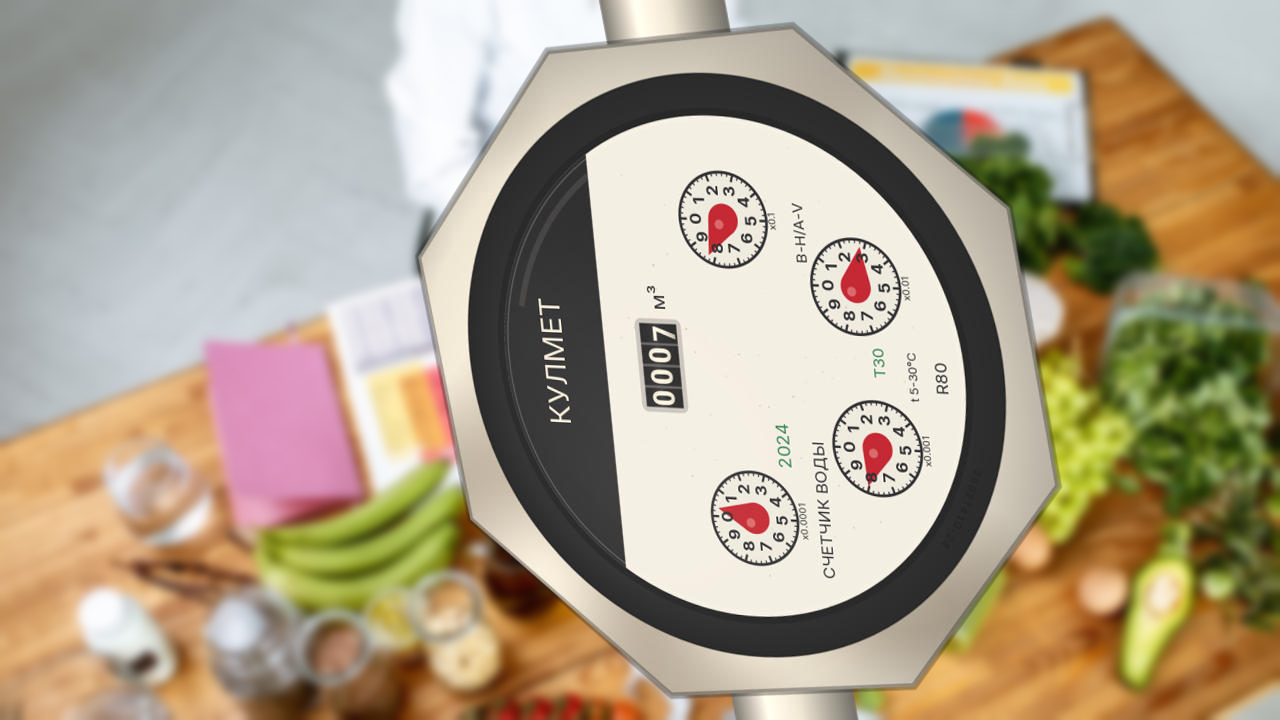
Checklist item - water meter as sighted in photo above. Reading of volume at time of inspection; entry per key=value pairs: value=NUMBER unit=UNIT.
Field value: value=6.8280 unit=m³
